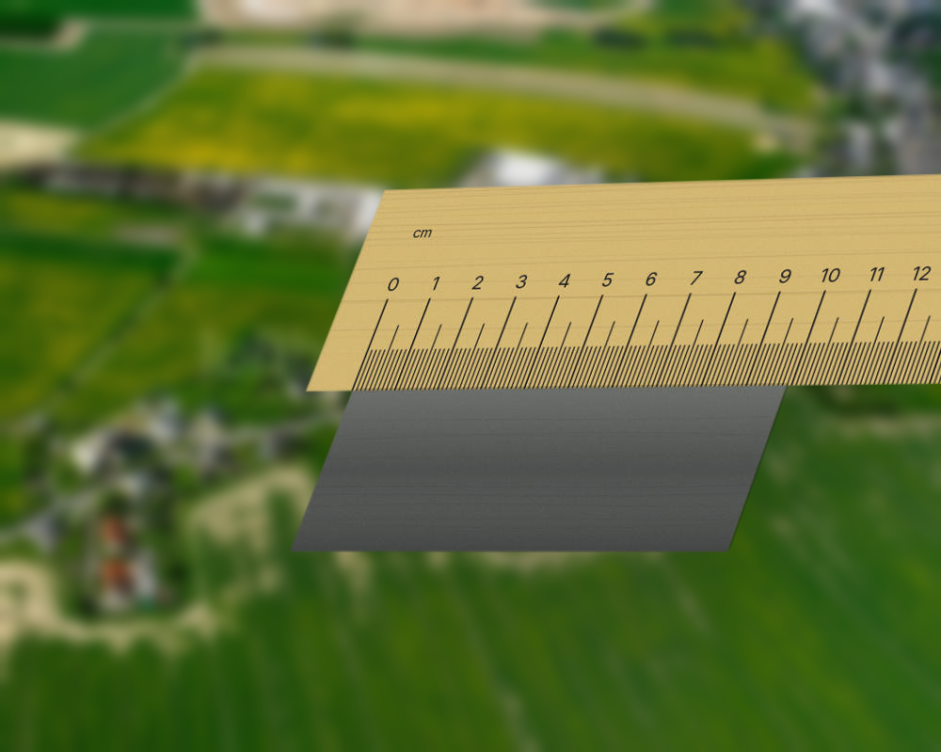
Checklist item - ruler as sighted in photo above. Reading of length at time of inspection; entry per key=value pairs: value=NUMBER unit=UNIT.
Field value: value=9.9 unit=cm
